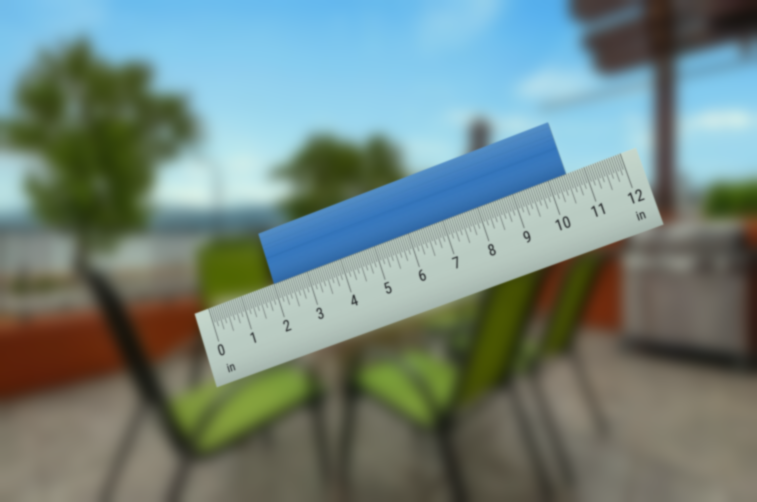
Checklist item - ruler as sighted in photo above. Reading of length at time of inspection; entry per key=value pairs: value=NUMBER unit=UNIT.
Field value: value=8.5 unit=in
